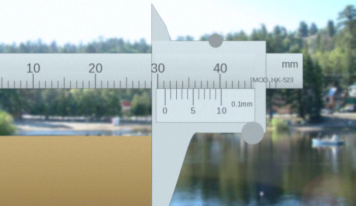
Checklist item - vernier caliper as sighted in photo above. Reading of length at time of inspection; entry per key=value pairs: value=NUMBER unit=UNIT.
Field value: value=31.2 unit=mm
